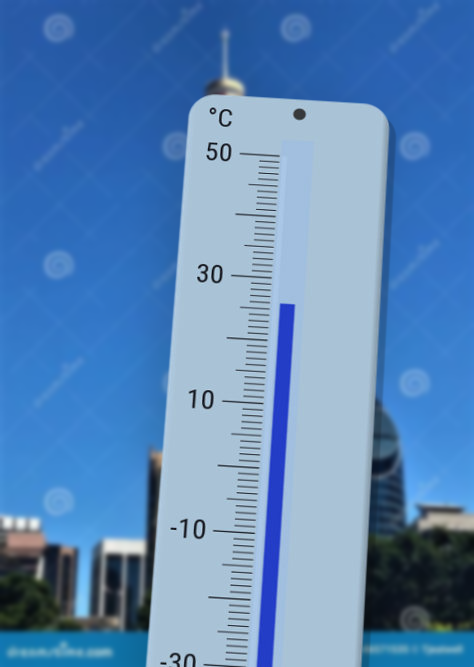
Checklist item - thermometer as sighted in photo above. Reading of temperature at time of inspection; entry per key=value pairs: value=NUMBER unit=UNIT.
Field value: value=26 unit=°C
